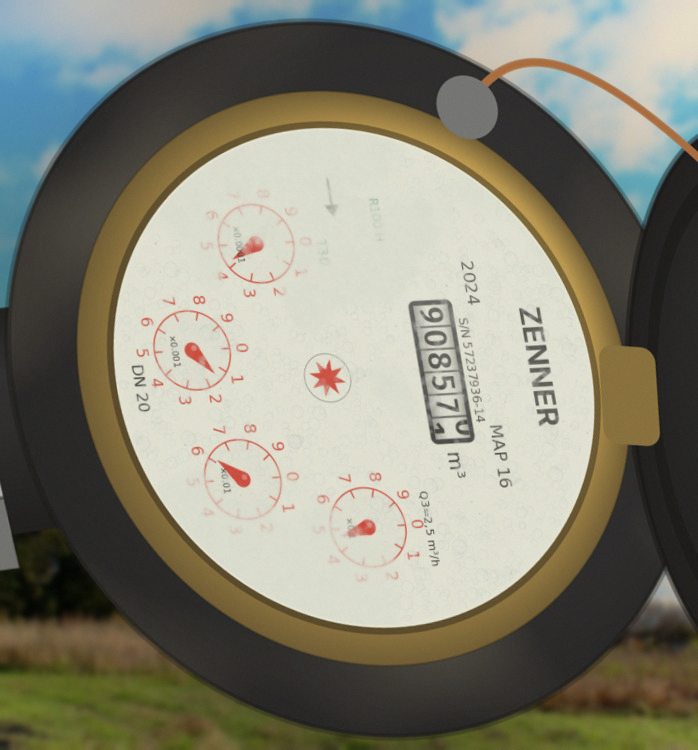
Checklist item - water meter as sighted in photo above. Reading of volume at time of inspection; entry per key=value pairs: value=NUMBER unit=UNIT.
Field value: value=908570.4614 unit=m³
